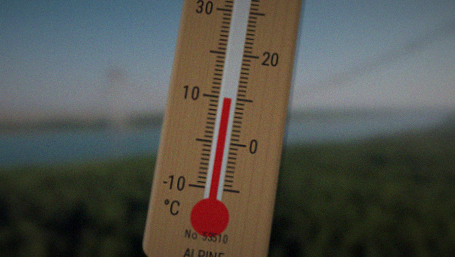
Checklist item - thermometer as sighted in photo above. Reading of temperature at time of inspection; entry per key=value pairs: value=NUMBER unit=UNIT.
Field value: value=10 unit=°C
